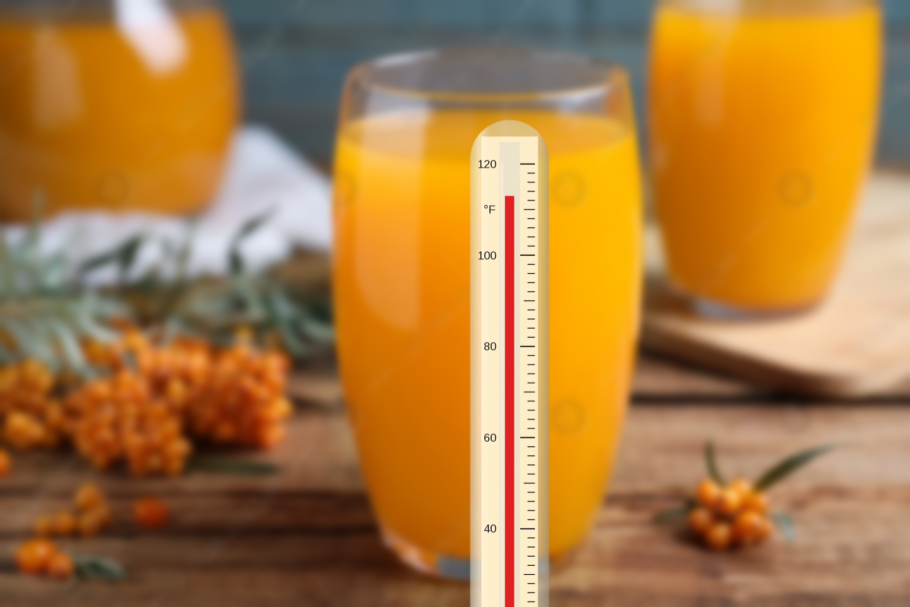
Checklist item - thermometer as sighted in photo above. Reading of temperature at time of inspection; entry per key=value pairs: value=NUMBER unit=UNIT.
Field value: value=113 unit=°F
